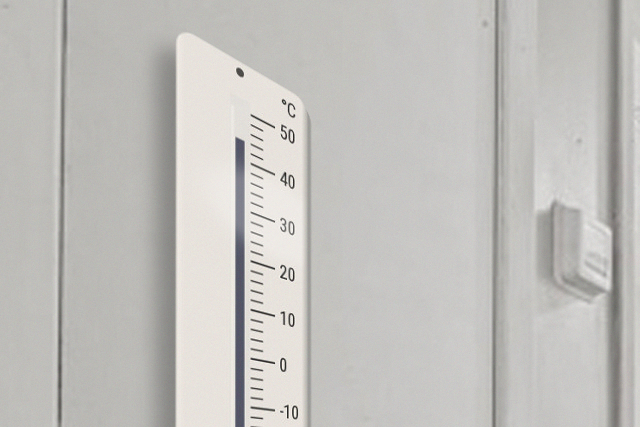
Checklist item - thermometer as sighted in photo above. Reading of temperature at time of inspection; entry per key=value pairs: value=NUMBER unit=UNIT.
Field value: value=44 unit=°C
